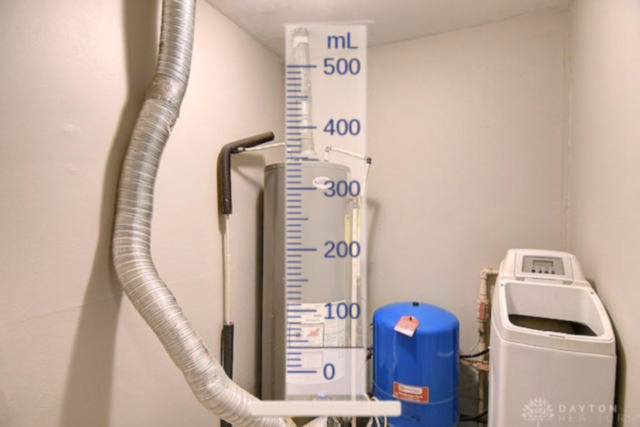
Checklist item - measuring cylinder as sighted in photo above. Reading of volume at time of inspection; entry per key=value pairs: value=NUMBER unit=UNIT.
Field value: value=40 unit=mL
